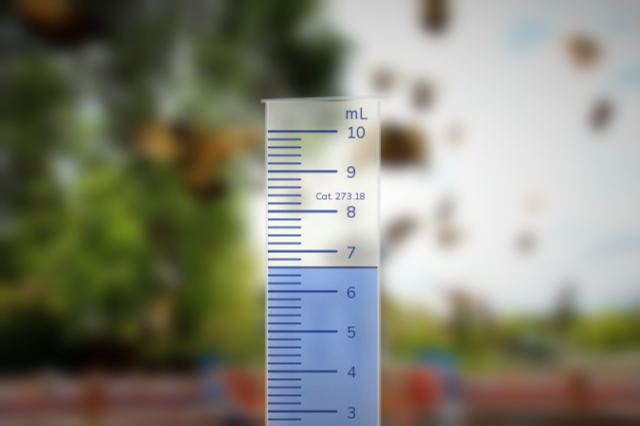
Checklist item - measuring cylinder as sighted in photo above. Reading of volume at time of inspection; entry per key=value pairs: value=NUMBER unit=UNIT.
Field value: value=6.6 unit=mL
